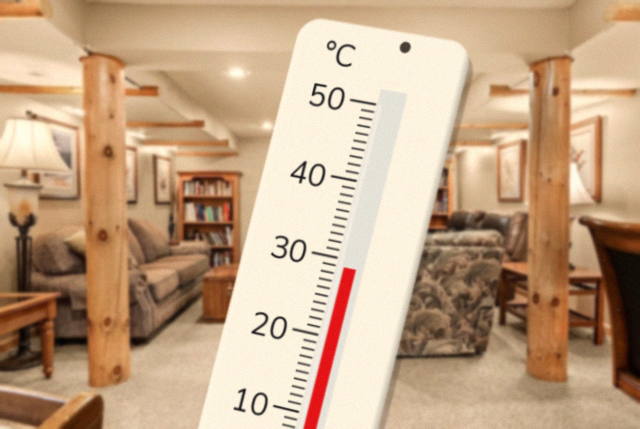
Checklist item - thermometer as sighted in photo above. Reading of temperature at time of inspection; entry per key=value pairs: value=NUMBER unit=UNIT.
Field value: value=29 unit=°C
